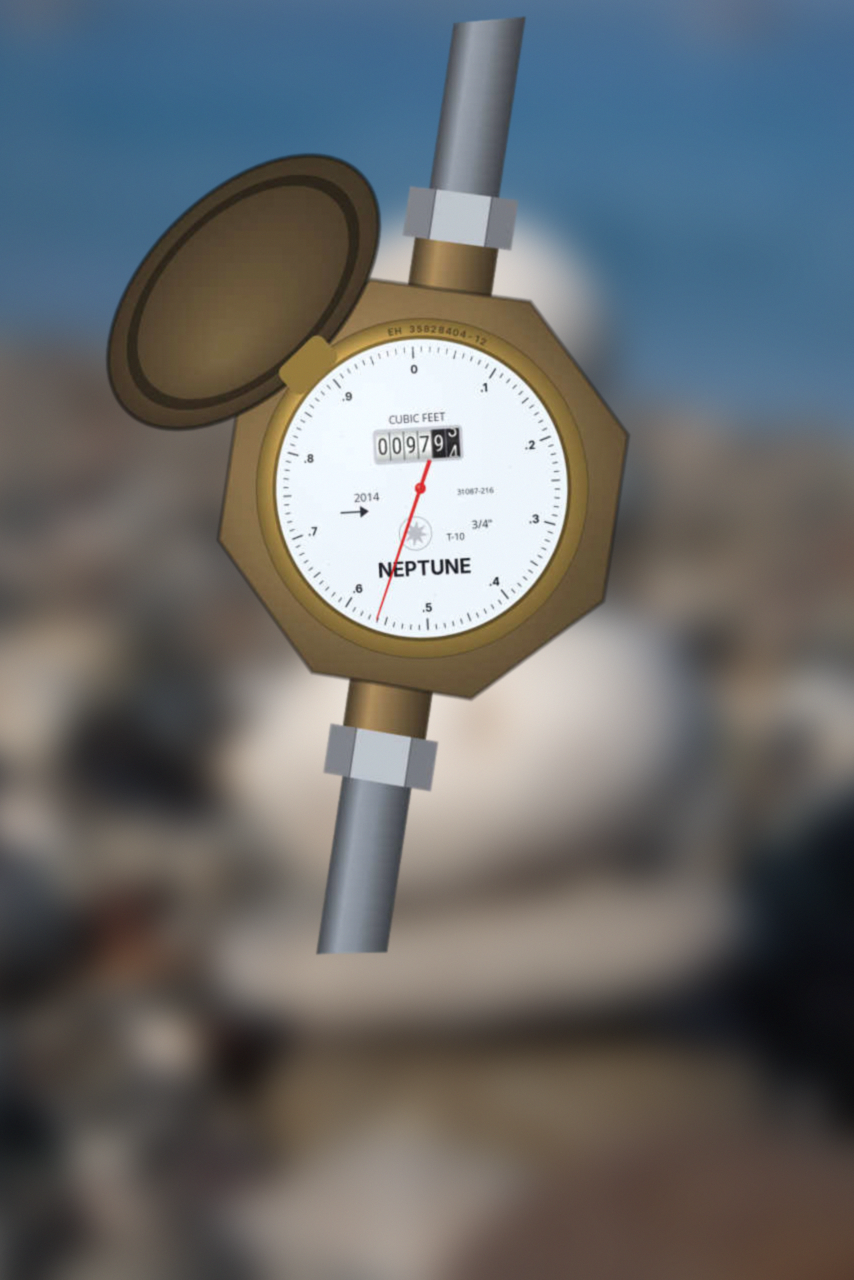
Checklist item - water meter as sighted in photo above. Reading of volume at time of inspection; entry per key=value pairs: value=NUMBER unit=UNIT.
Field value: value=9793.56 unit=ft³
